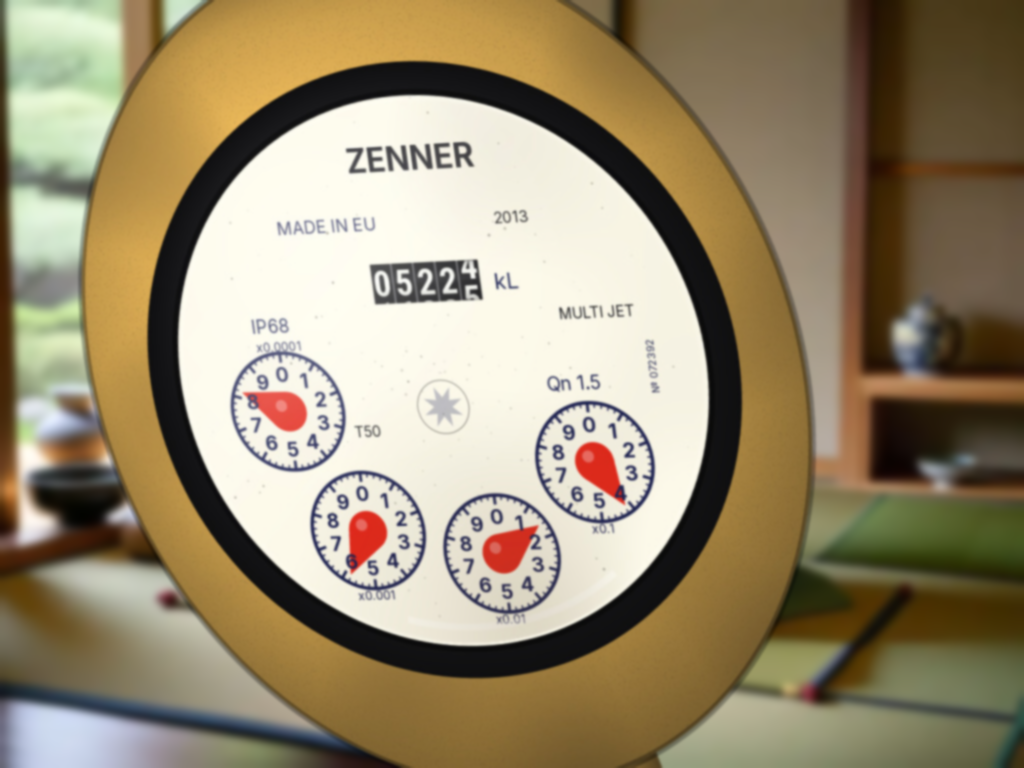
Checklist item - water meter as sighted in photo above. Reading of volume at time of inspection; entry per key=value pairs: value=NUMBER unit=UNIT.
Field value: value=5224.4158 unit=kL
